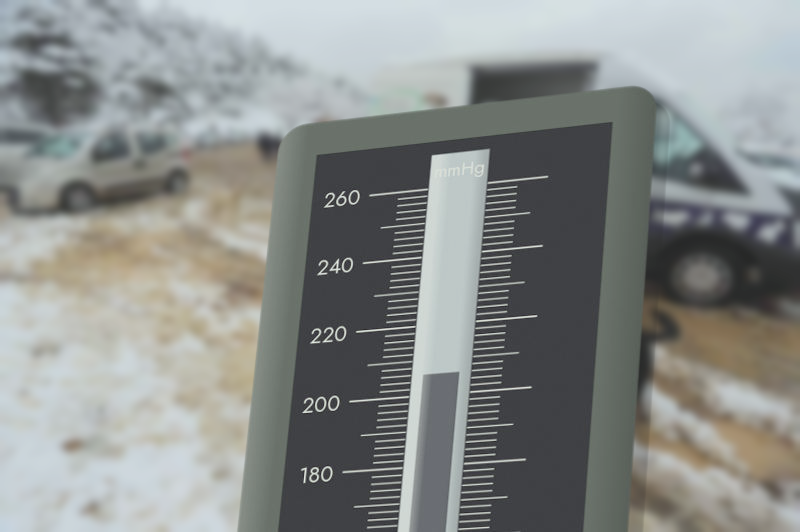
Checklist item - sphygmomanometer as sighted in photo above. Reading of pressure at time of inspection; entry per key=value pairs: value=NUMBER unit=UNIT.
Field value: value=206 unit=mmHg
